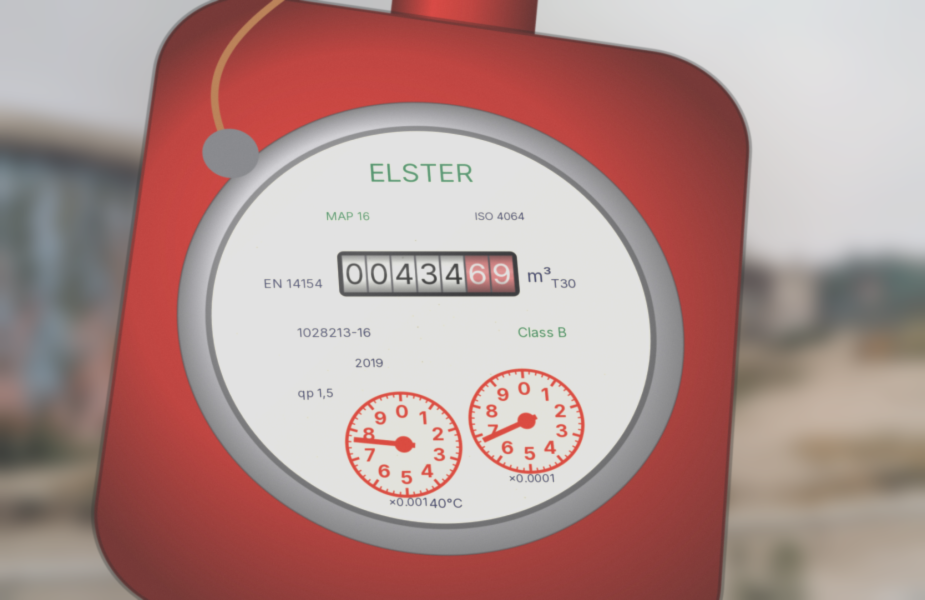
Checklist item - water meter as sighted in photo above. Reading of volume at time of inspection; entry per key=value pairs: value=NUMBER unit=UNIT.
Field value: value=434.6976 unit=m³
